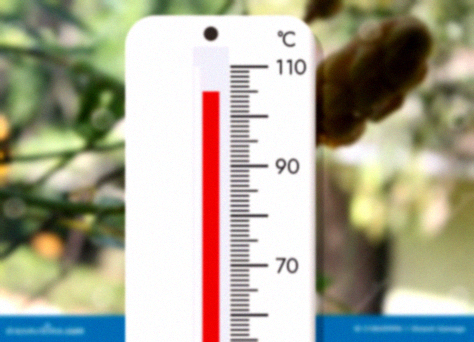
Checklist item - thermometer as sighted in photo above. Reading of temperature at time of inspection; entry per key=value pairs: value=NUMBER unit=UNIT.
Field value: value=105 unit=°C
